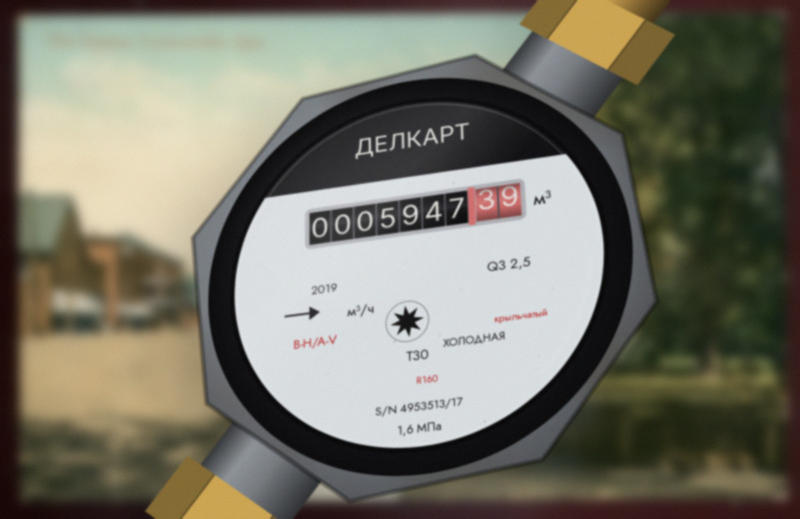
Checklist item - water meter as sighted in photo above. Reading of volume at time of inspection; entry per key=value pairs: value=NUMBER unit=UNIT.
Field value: value=5947.39 unit=m³
